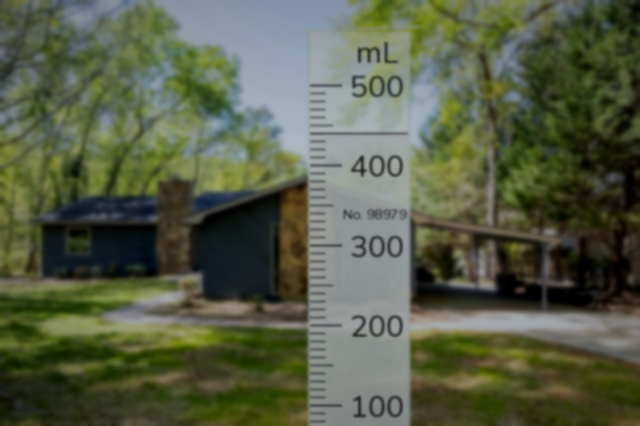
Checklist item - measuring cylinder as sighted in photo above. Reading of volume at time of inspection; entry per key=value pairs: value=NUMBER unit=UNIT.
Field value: value=440 unit=mL
